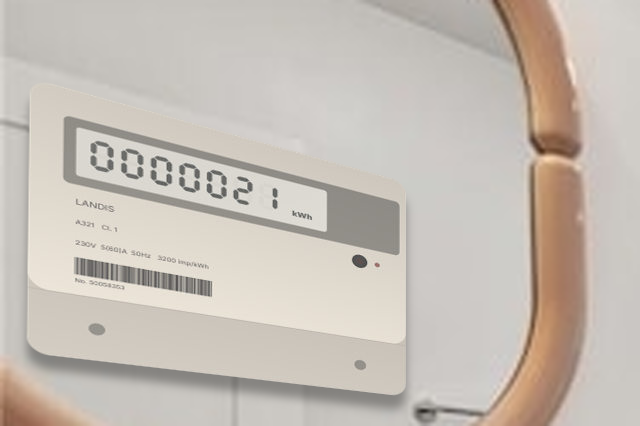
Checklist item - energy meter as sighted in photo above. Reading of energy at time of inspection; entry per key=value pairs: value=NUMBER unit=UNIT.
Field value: value=21 unit=kWh
